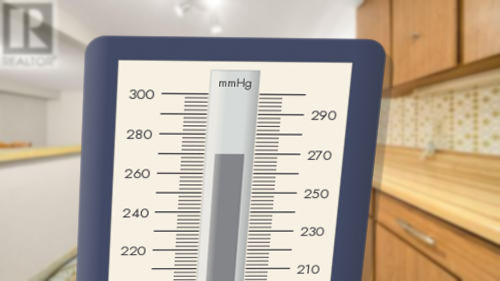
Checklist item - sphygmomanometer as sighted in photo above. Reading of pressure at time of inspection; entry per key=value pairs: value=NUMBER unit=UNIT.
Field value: value=270 unit=mmHg
